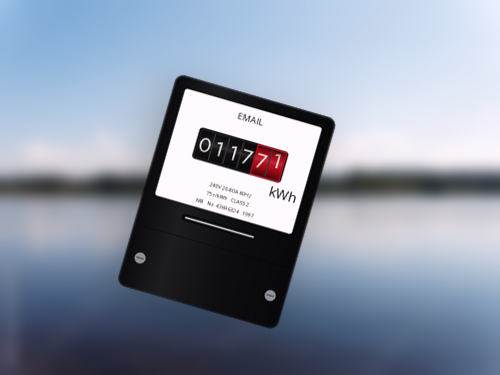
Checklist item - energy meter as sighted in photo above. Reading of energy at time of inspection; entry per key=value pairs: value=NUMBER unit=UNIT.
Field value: value=117.71 unit=kWh
